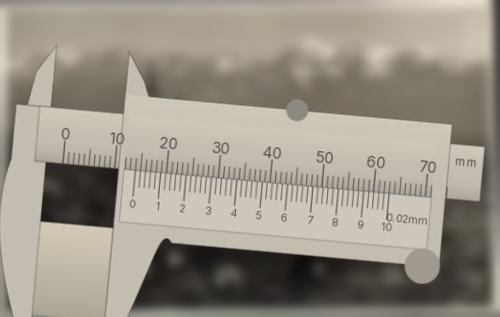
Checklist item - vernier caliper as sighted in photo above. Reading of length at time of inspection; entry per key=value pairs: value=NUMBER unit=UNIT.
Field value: value=14.0 unit=mm
